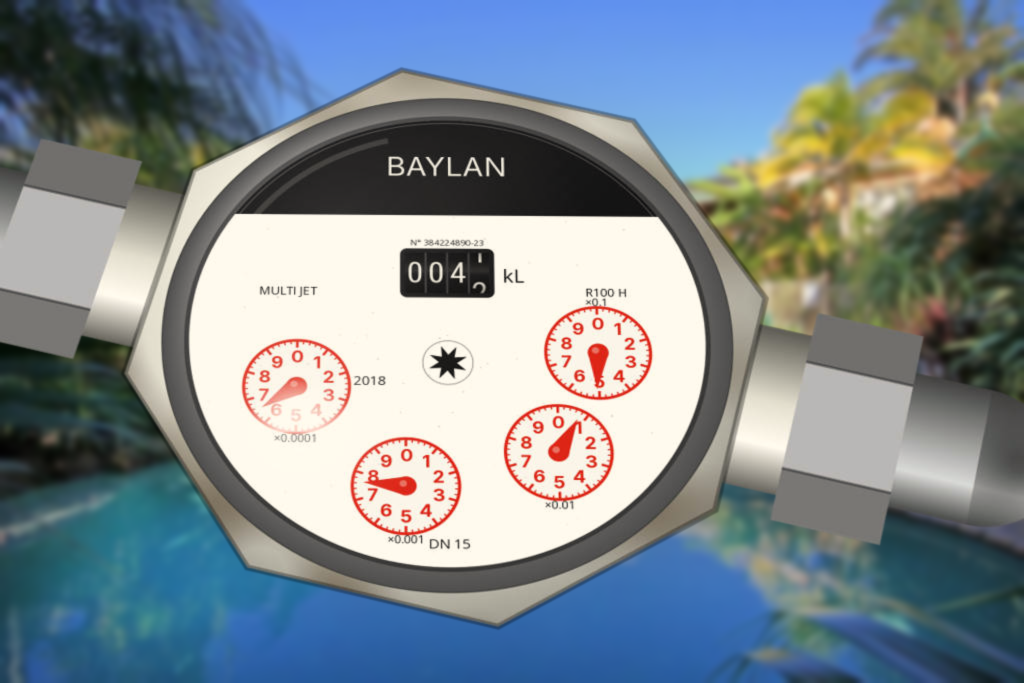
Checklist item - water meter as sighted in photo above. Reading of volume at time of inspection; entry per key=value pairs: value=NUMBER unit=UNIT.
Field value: value=41.5076 unit=kL
